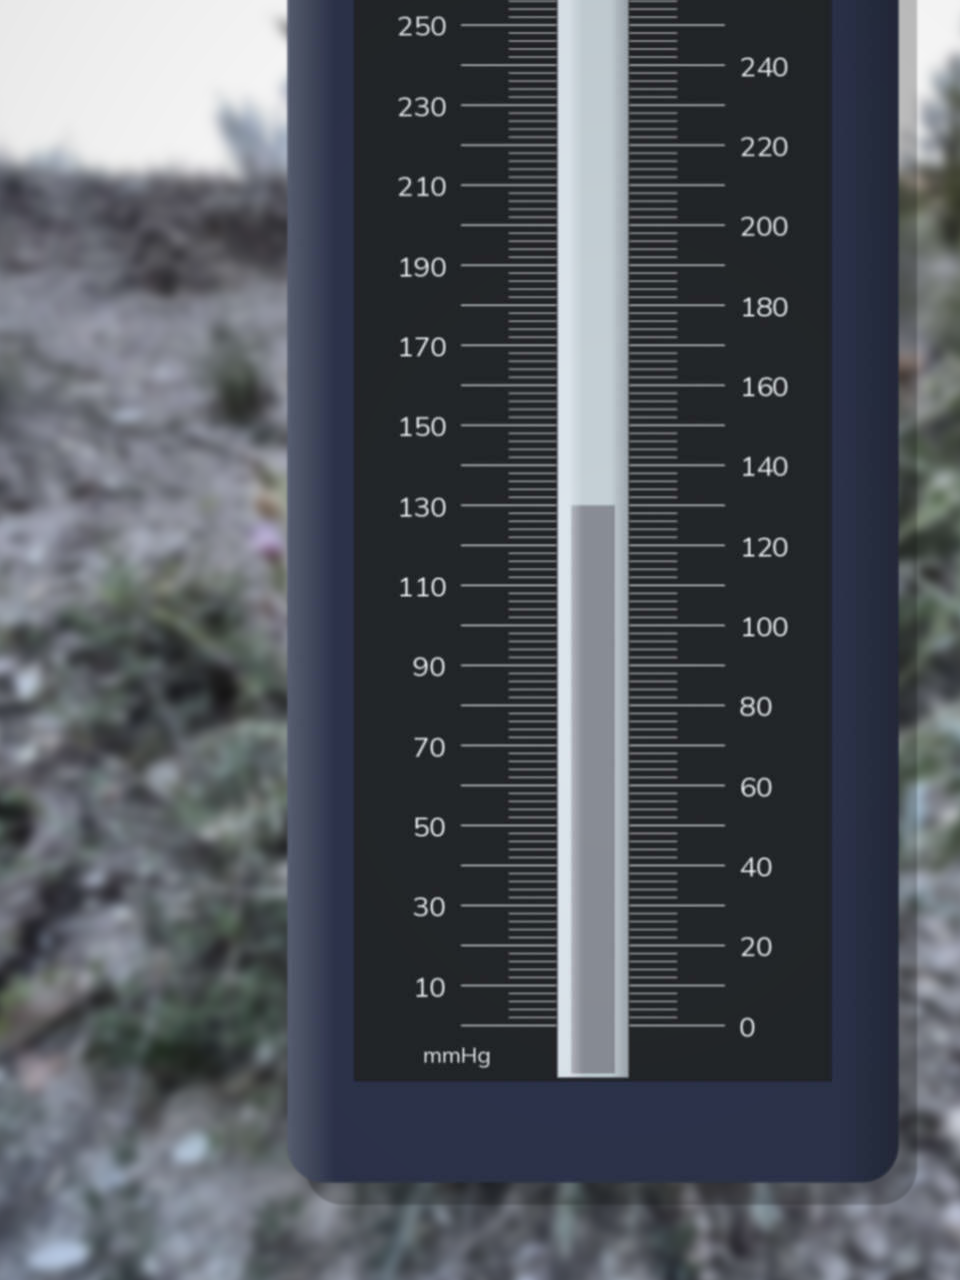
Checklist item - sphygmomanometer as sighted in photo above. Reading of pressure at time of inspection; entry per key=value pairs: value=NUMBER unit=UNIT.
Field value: value=130 unit=mmHg
